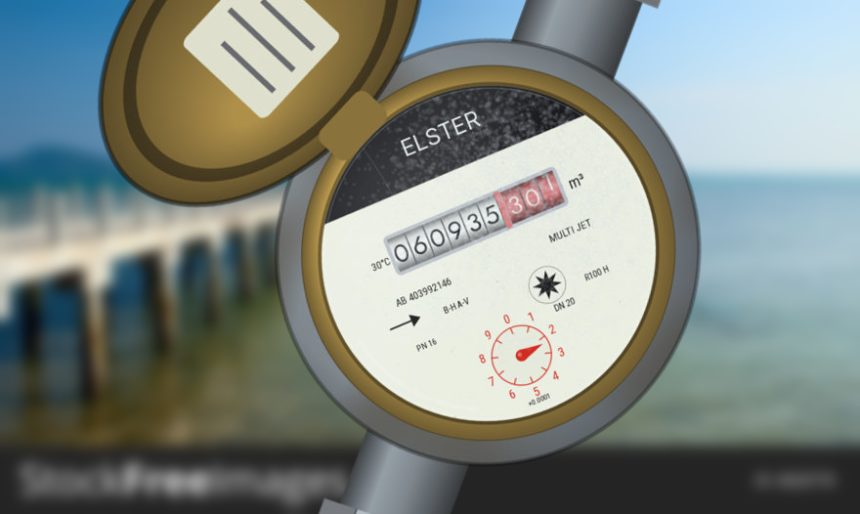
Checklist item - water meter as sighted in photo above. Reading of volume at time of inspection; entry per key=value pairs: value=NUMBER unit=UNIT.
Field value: value=60935.3012 unit=m³
